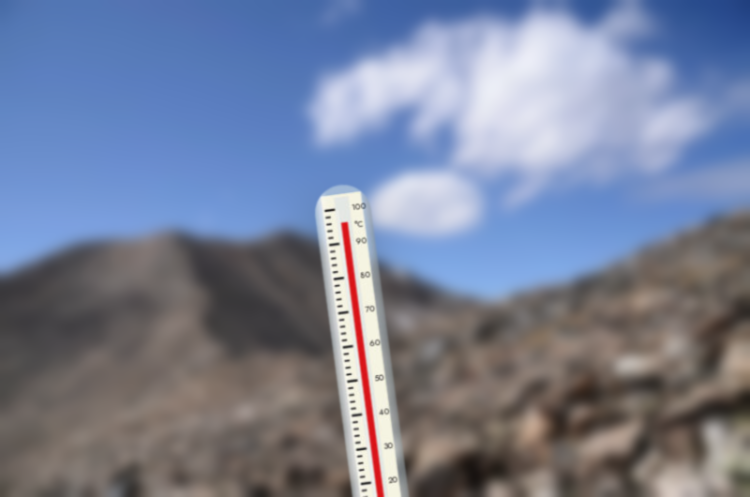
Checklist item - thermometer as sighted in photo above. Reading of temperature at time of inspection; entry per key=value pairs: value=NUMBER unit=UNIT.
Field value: value=96 unit=°C
